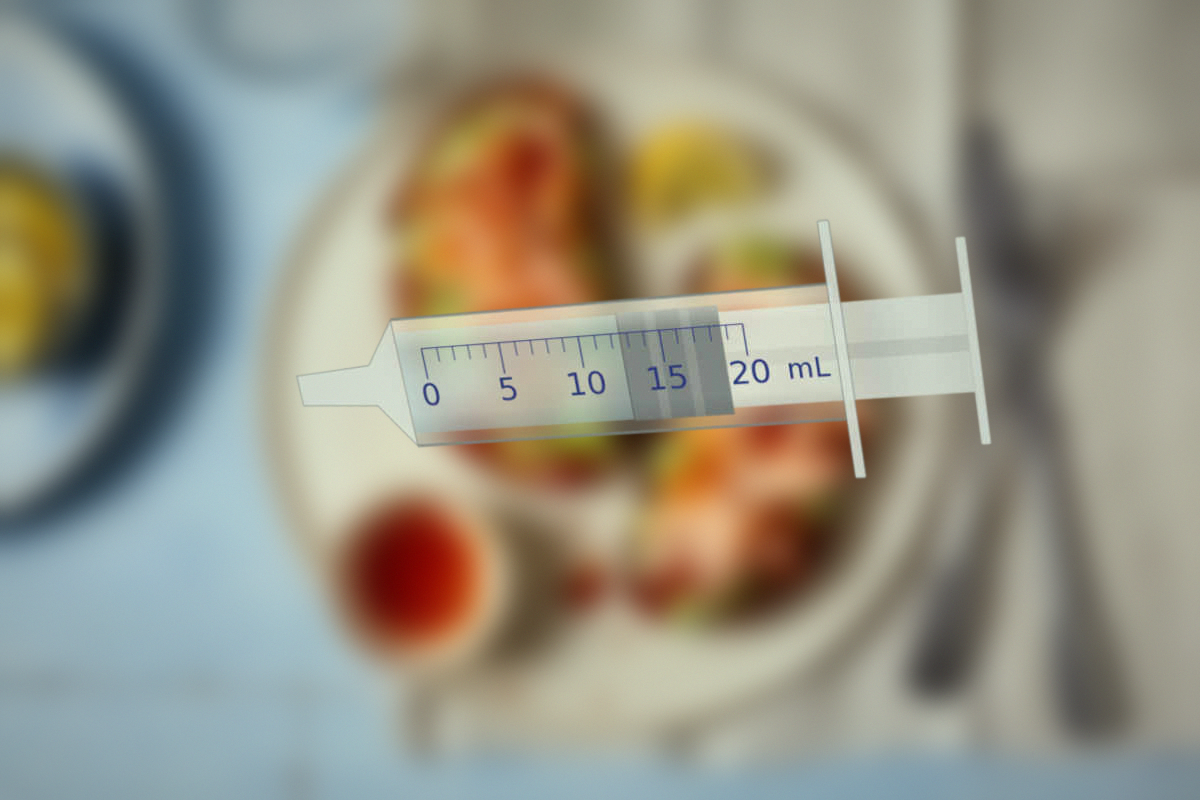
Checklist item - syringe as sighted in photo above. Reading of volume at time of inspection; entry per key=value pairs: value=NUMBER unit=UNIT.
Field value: value=12.5 unit=mL
